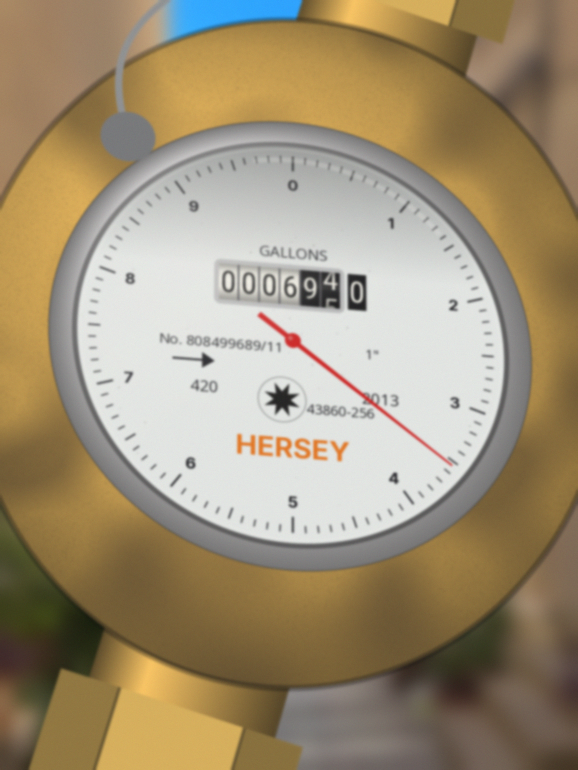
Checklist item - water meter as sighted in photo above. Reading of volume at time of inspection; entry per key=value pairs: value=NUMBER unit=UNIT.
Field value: value=6943.5 unit=gal
